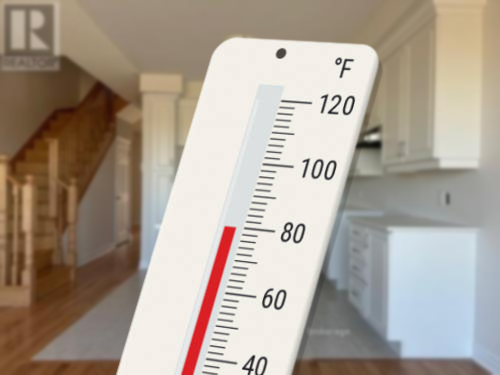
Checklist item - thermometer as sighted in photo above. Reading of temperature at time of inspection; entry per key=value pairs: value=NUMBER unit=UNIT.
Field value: value=80 unit=°F
